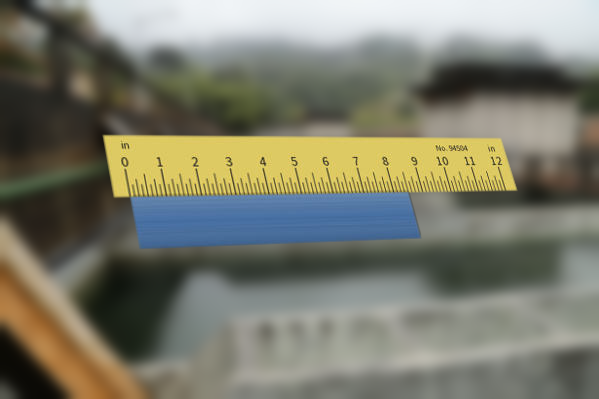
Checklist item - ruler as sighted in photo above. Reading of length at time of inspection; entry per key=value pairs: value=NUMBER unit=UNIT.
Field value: value=8.5 unit=in
